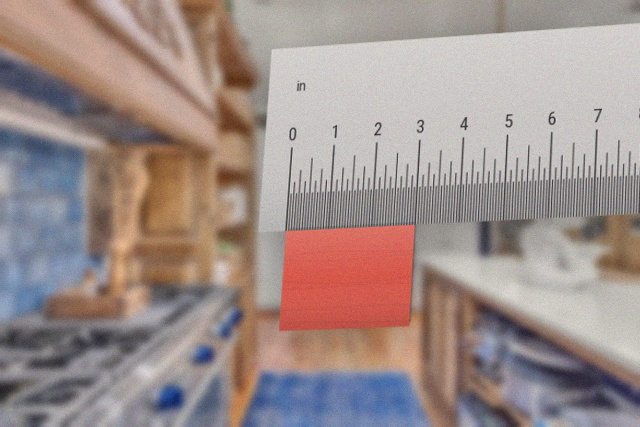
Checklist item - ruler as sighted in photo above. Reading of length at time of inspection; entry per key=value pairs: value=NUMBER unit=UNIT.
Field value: value=3 unit=in
